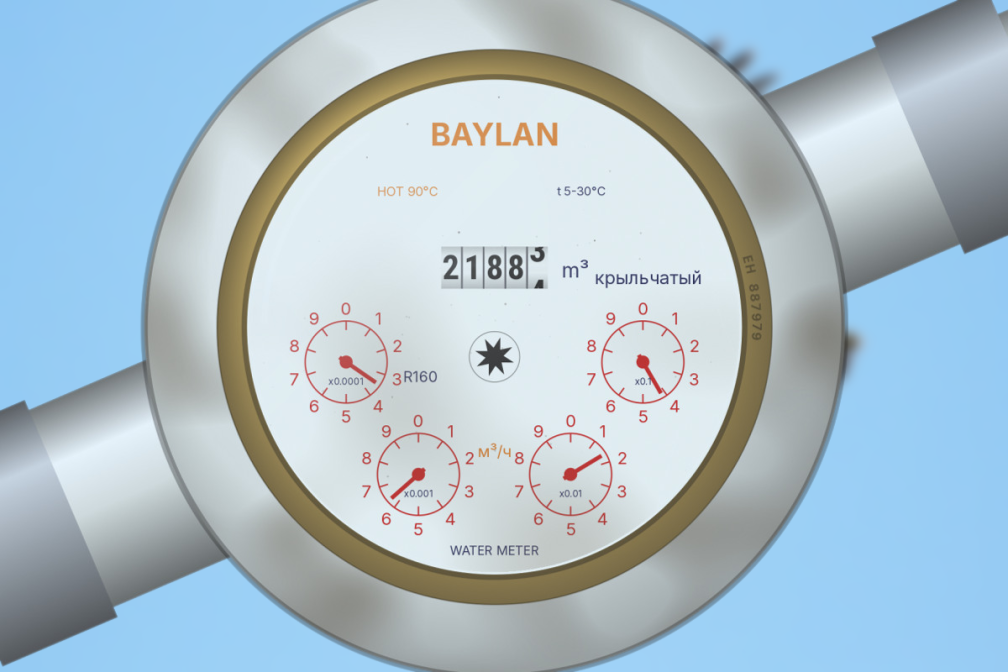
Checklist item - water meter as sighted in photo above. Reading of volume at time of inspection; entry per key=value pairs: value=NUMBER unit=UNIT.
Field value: value=21883.4163 unit=m³
